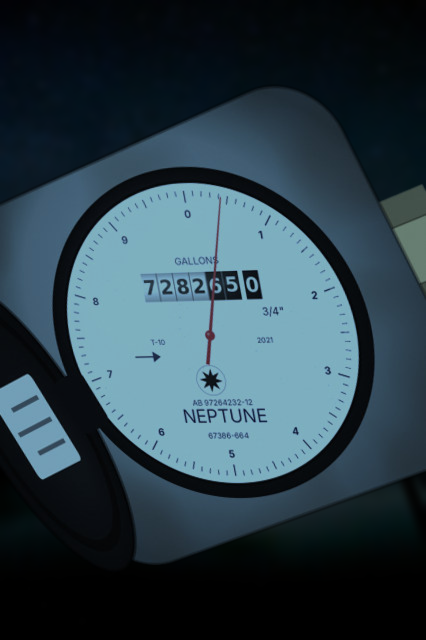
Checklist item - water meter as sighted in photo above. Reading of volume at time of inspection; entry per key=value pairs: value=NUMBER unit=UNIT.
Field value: value=7282650.4 unit=gal
